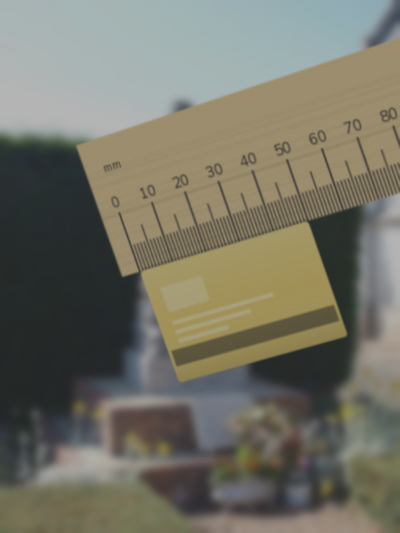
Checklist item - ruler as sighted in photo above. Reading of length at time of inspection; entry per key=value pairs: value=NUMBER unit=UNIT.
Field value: value=50 unit=mm
